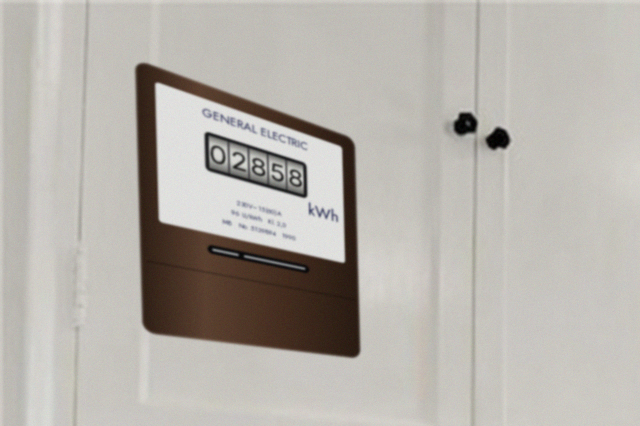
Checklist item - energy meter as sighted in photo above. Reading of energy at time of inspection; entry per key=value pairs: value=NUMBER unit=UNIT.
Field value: value=2858 unit=kWh
